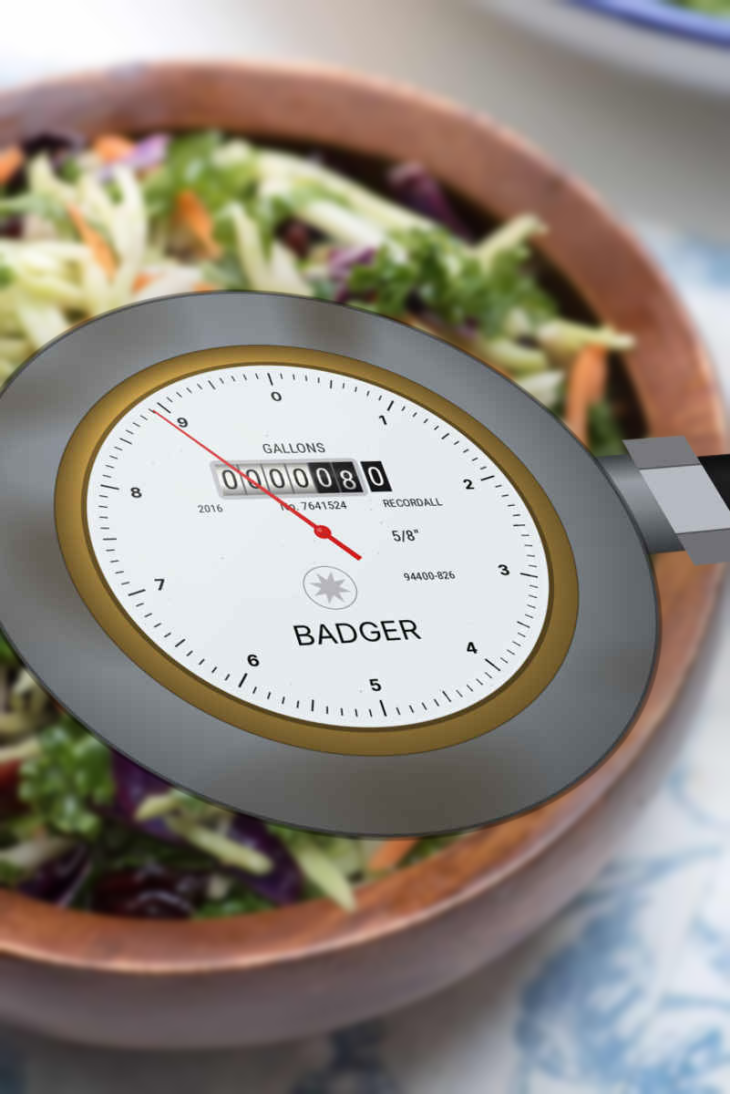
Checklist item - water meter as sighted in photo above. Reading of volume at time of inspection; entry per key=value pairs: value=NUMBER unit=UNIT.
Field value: value=78.9 unit=gal
